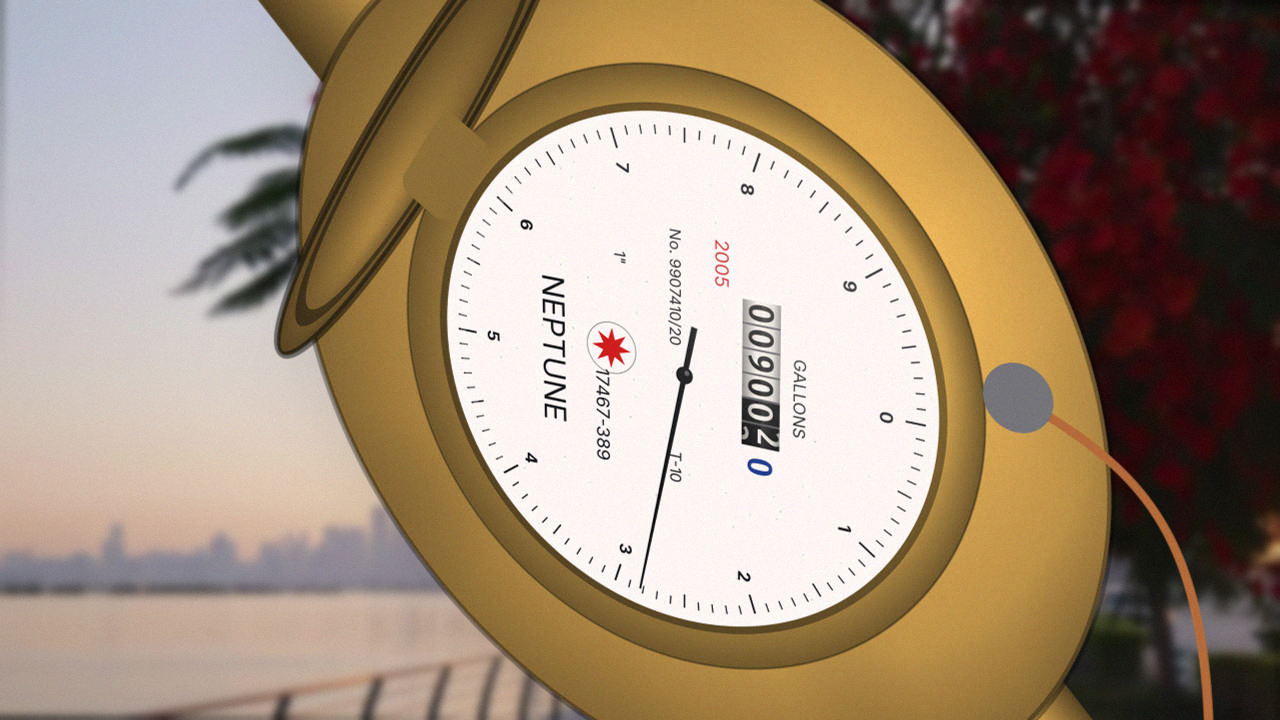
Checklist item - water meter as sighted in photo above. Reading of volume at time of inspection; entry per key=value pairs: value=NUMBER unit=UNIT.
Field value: value=90022.8 unit=gal
